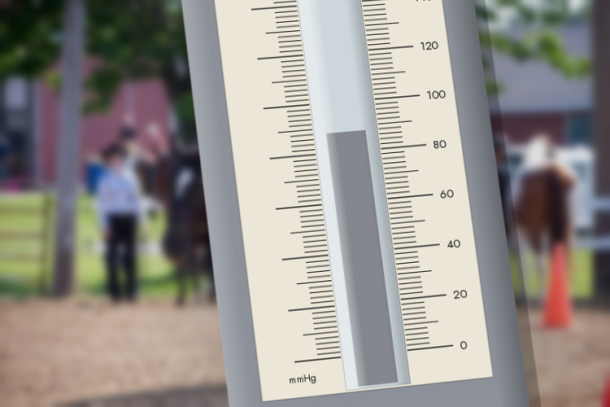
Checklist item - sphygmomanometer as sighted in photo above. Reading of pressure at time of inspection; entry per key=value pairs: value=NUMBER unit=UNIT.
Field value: value=88 unit=mmHg
